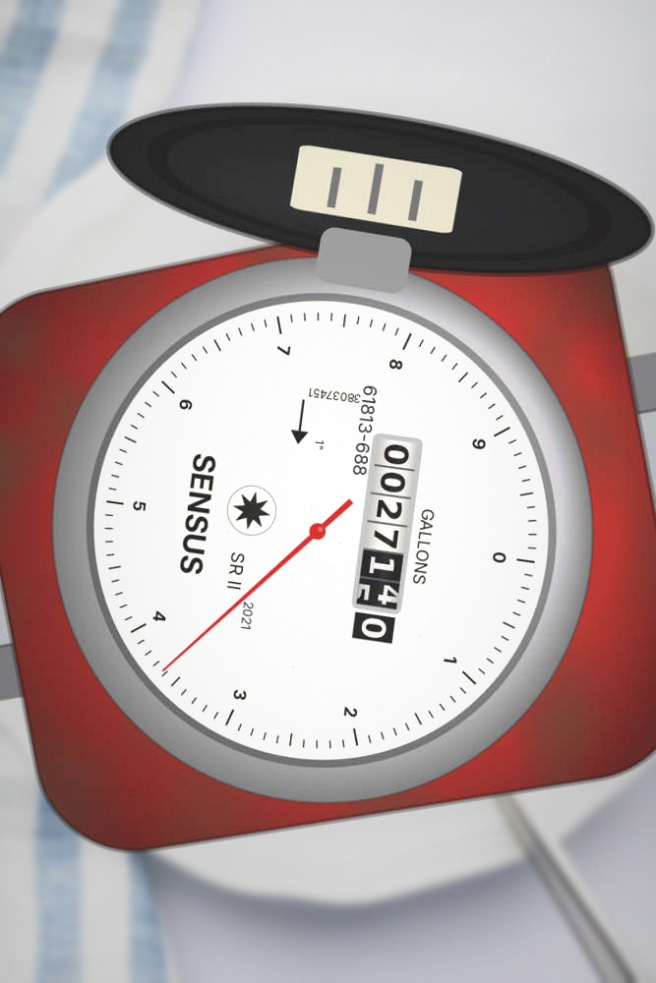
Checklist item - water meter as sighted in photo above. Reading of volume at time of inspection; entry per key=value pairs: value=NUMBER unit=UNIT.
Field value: value=27143.6 unit=gal
